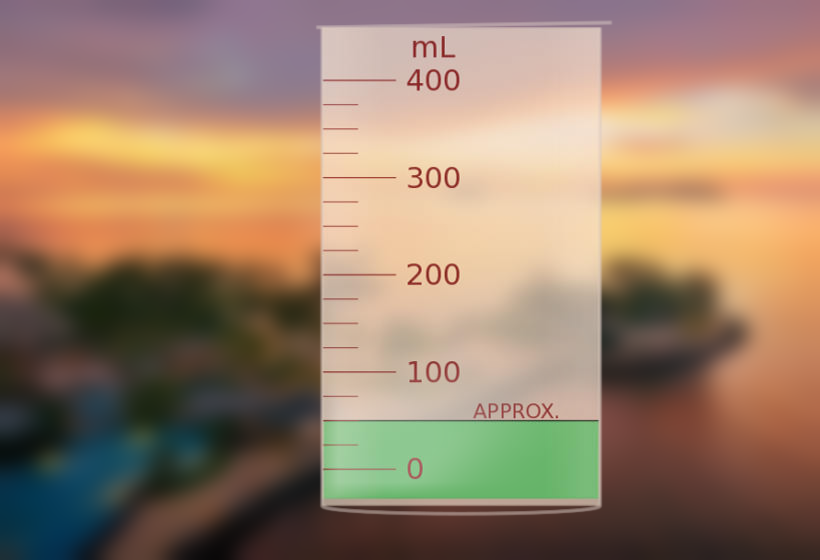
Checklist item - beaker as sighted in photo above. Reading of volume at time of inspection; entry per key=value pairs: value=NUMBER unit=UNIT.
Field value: value=50 unit=mL
